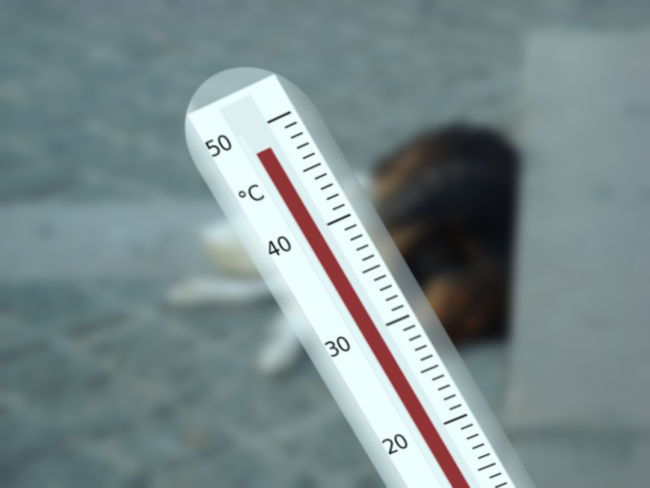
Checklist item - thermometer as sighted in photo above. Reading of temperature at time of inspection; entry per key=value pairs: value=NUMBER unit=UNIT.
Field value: value=48 unit=°C
